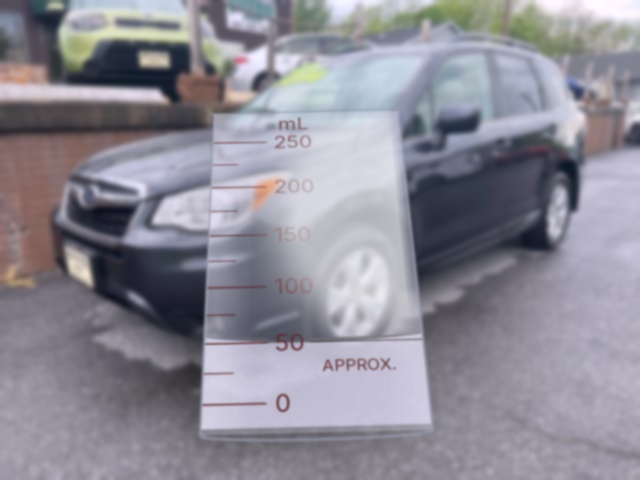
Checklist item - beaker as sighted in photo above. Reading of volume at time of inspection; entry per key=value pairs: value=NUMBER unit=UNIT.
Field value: value=50 unit=mL
